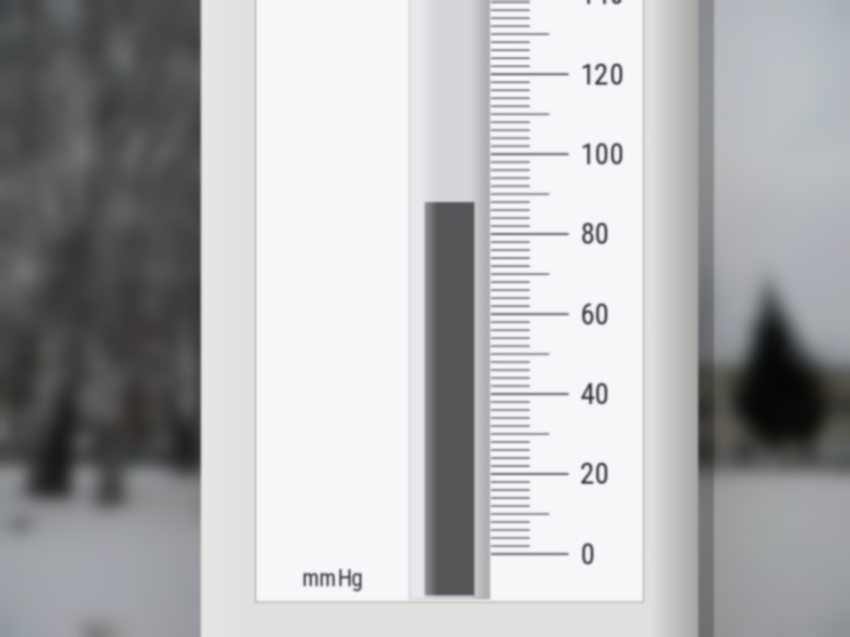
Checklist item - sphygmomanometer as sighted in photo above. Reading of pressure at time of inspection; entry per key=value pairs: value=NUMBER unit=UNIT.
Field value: value=88 unit=mmHg
